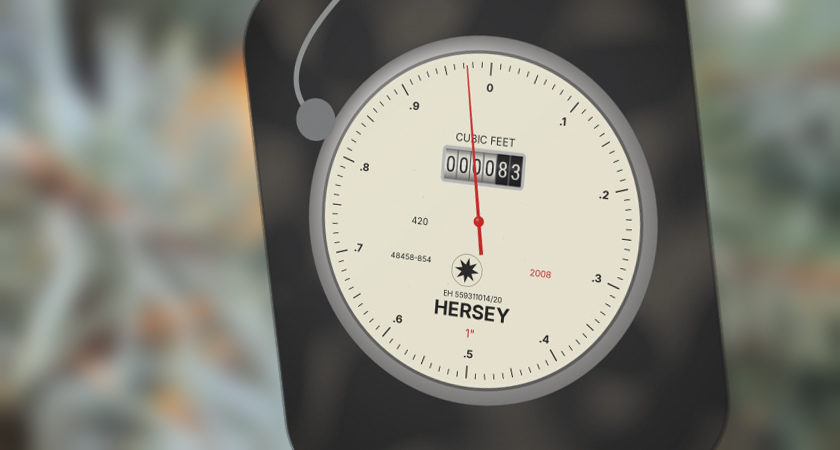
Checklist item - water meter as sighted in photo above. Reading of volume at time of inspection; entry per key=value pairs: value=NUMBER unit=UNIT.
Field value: value=82.97 unit=ft³
